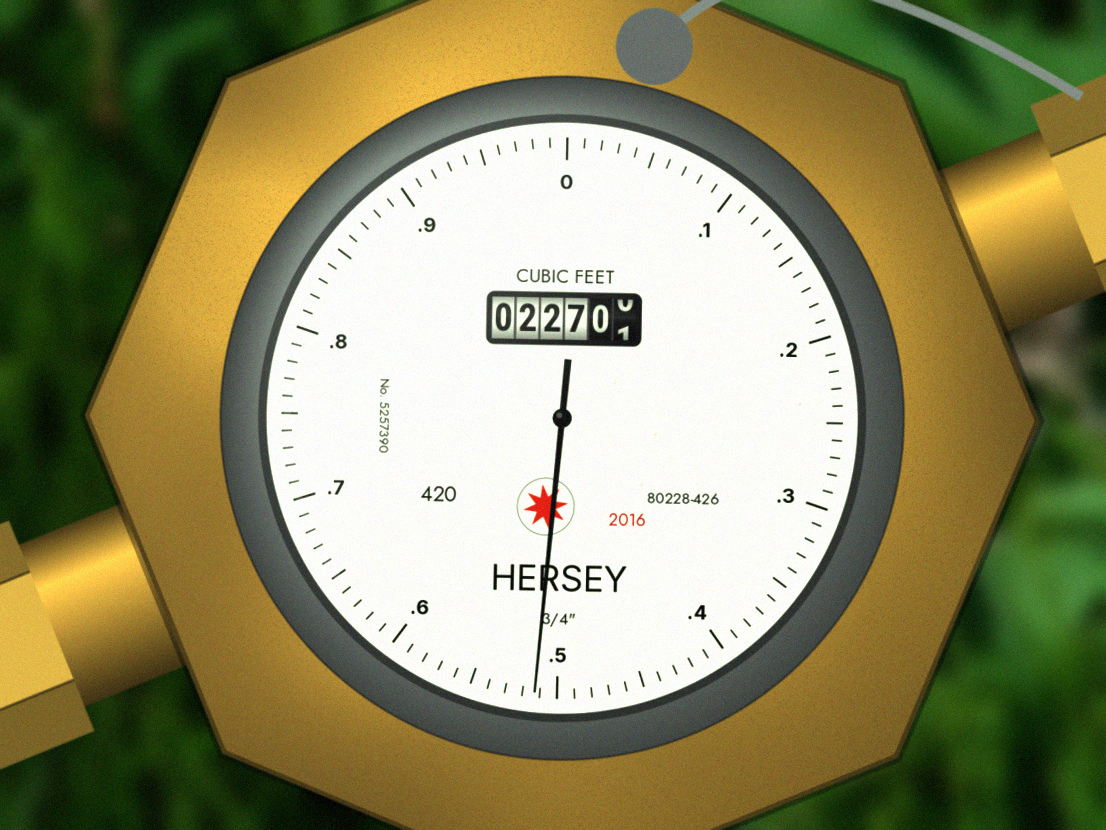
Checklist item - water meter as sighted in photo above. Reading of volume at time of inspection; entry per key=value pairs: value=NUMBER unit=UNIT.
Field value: value=22700.51 unit=ft³
